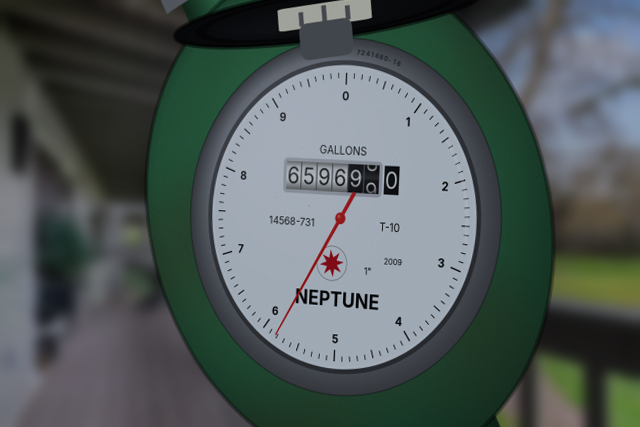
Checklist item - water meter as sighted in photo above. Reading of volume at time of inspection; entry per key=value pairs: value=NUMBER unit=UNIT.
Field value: value=6596985.8 unit=gal
